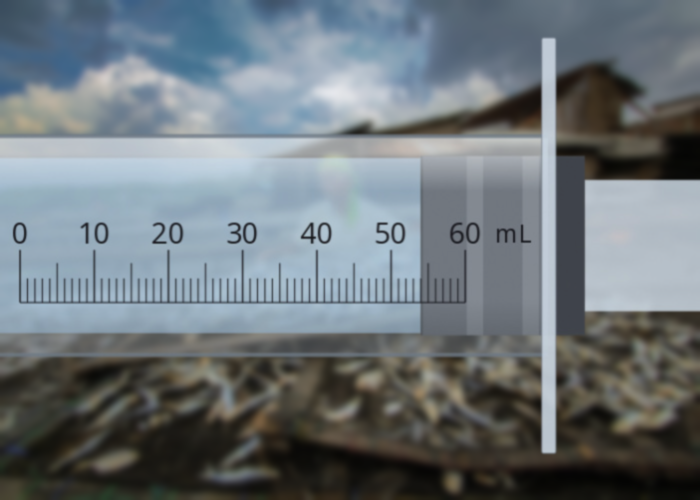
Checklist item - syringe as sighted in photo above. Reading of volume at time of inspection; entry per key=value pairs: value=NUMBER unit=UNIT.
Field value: value=54 unit=mL
